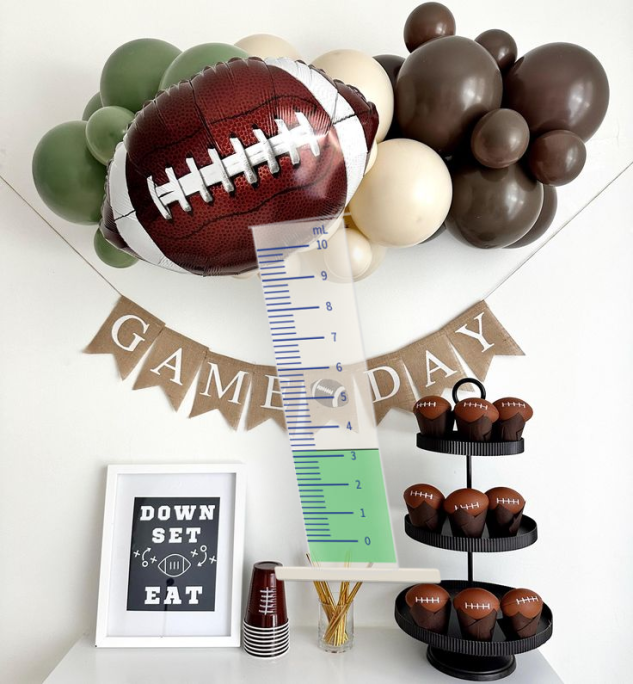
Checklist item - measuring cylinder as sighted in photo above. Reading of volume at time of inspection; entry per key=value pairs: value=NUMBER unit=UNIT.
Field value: value=3.2 unit=mL
